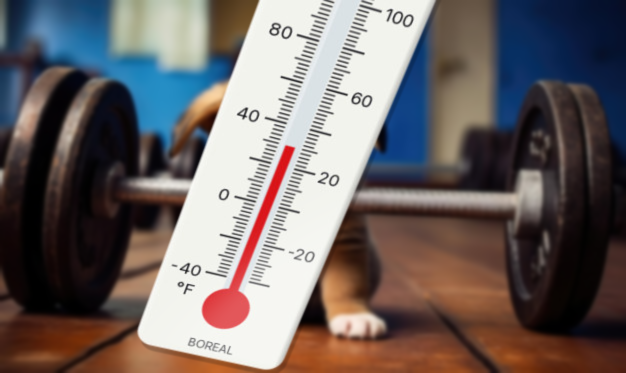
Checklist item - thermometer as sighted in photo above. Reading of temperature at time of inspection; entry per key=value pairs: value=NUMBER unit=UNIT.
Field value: value=30 unit=°F
